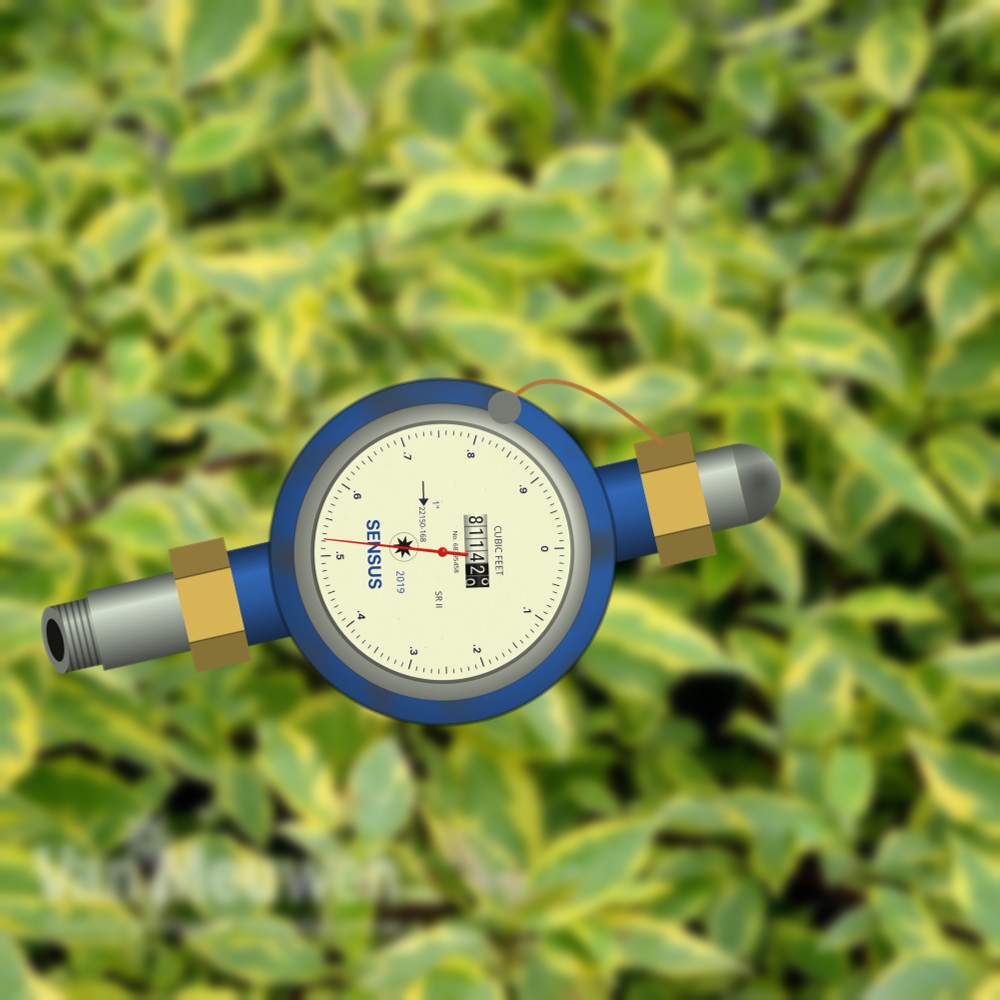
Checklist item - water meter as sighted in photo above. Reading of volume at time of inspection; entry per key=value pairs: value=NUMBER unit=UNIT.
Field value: value=811428.52 unit=ft³
